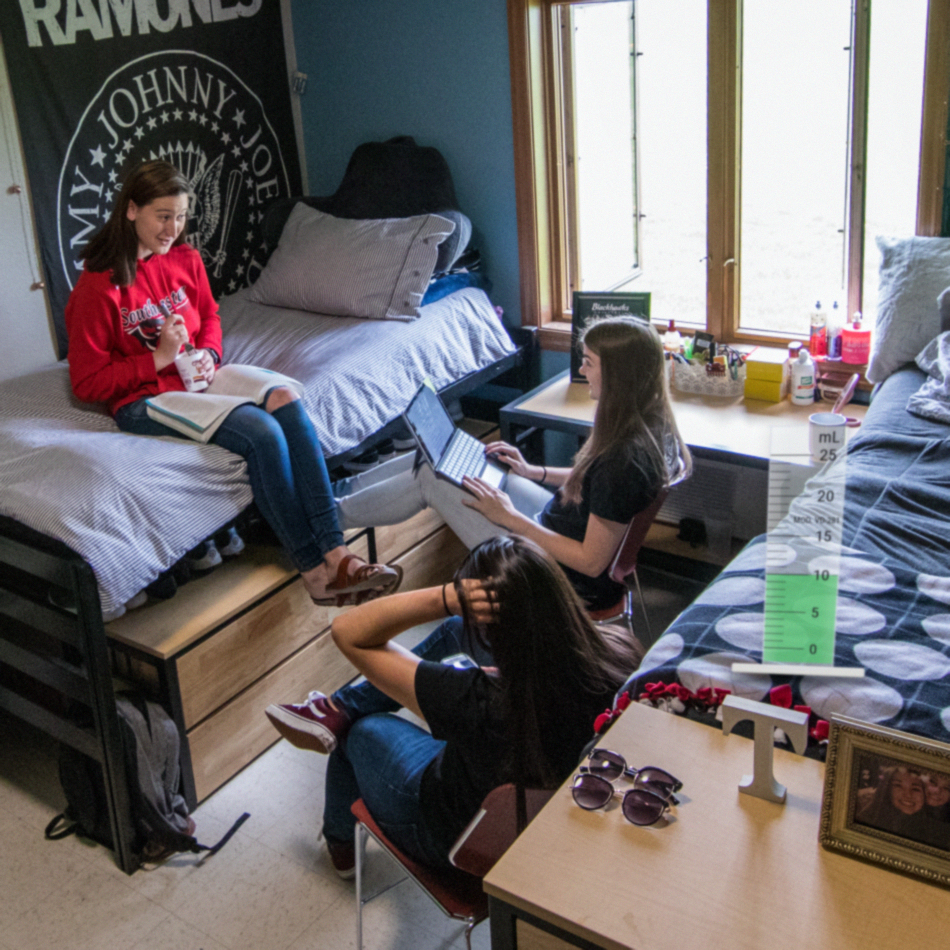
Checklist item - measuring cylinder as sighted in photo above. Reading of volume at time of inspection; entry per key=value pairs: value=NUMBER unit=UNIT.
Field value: value=10 unit=mL
